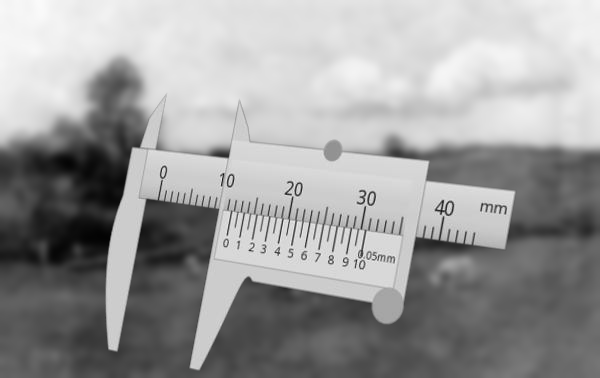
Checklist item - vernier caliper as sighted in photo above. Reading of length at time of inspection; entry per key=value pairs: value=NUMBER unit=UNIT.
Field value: value=11.6 unit=mm
